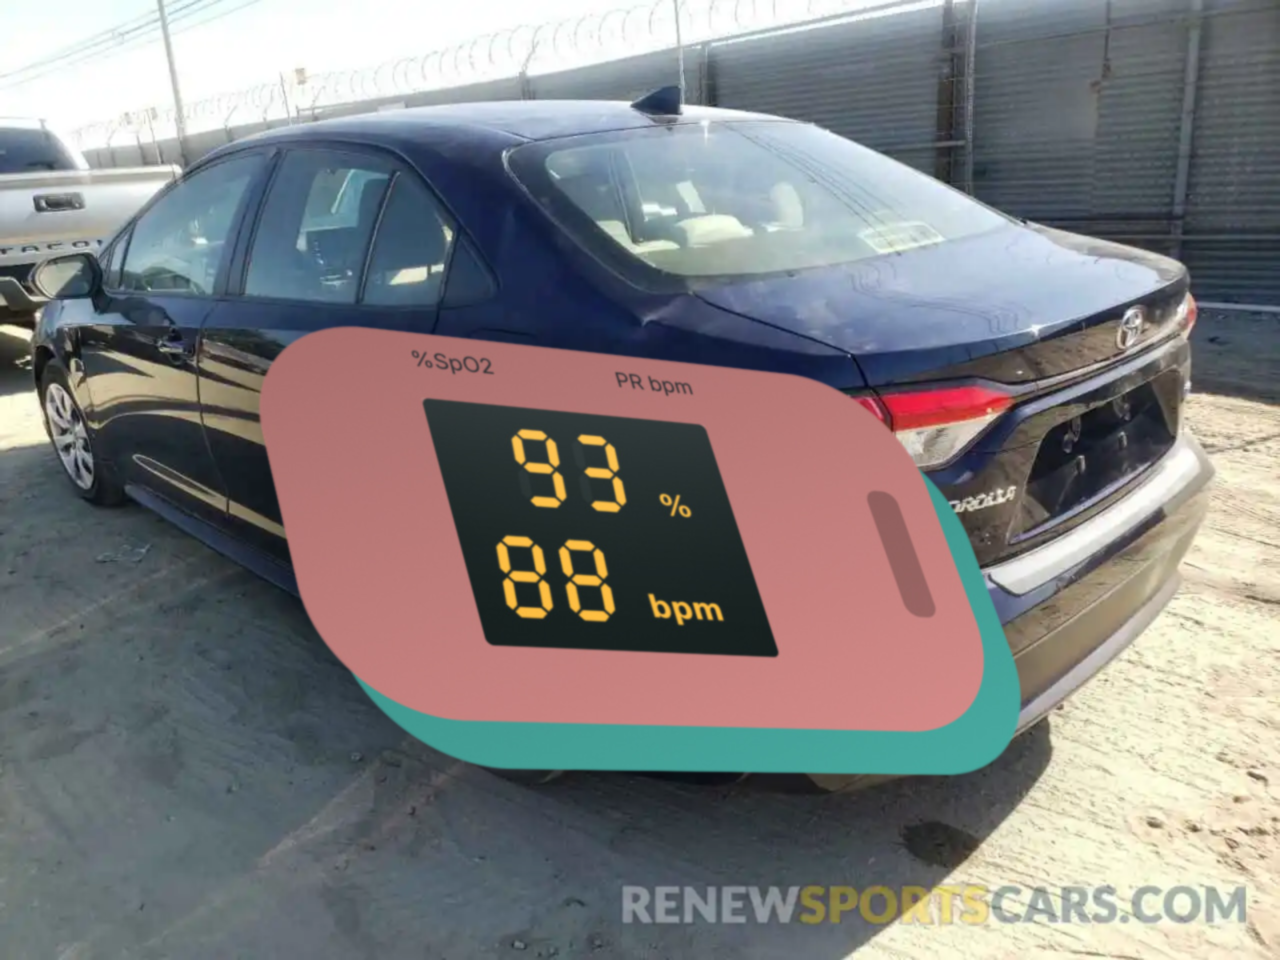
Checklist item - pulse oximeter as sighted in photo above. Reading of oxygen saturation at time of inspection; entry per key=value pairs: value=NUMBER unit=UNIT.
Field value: value=93 unit=%
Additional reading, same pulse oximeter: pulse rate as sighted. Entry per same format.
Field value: value=88 unit=bpm
